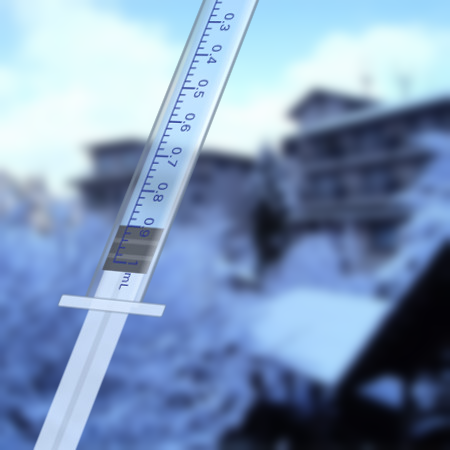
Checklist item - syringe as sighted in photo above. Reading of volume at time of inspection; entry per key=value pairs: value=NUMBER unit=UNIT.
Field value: value=0.9 unit=mL
